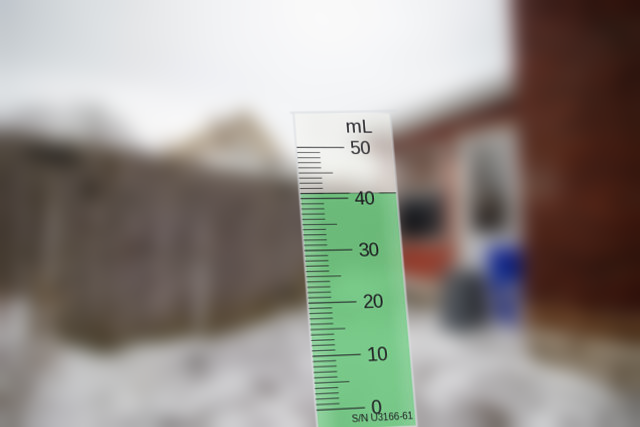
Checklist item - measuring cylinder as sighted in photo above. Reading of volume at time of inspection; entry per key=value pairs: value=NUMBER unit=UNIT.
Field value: value=41 unit=mL
